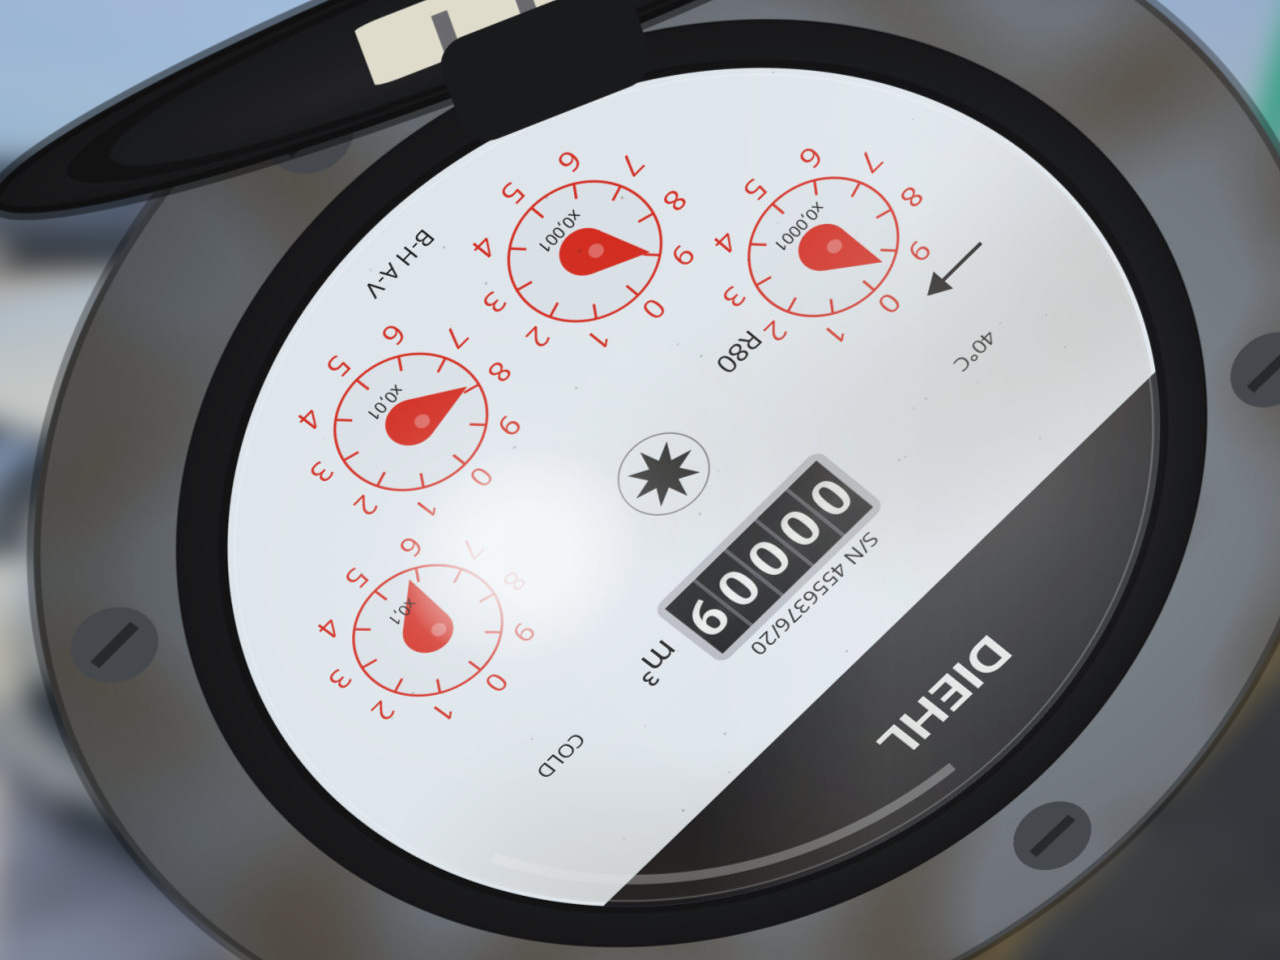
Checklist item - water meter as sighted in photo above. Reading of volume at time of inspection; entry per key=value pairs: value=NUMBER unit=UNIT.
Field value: value=9.5789 unit=m³
